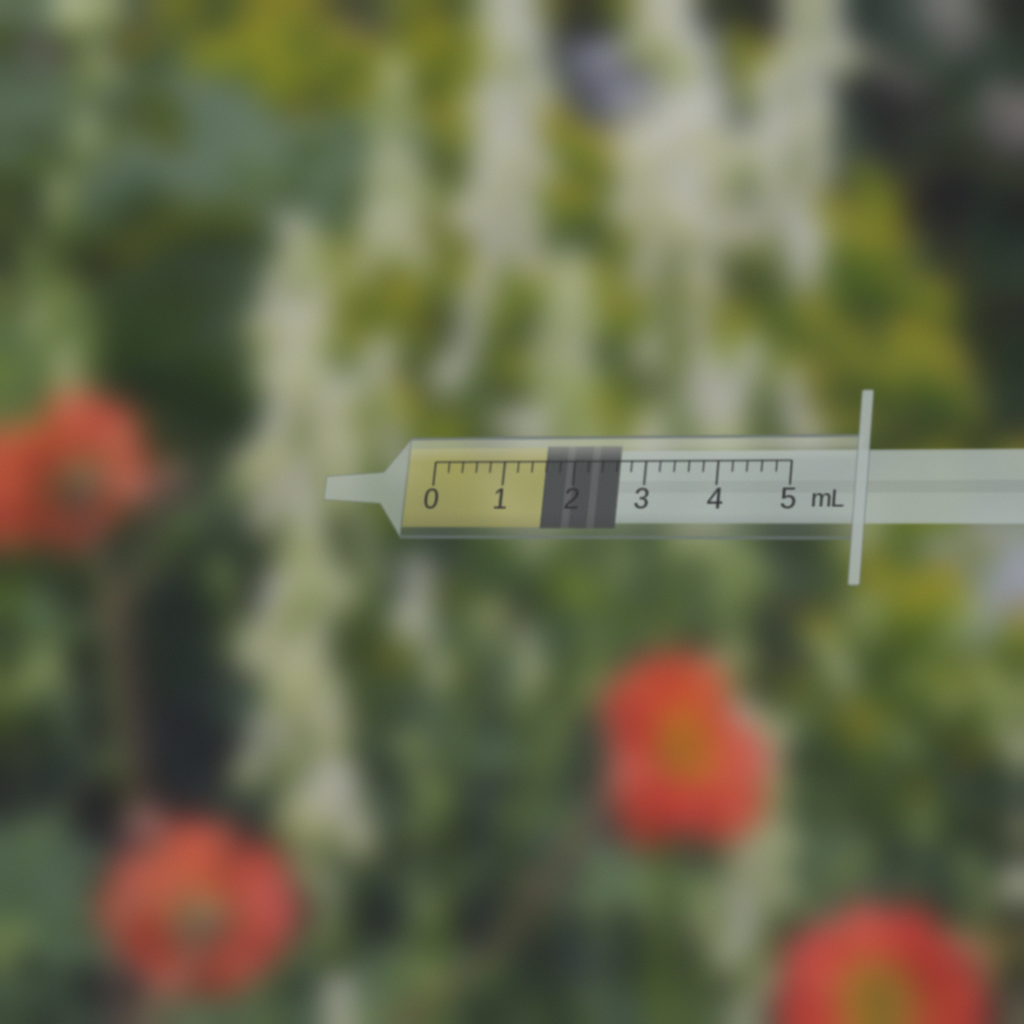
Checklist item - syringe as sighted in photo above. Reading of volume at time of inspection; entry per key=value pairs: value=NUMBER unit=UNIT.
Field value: value=1.6 unit=mL
